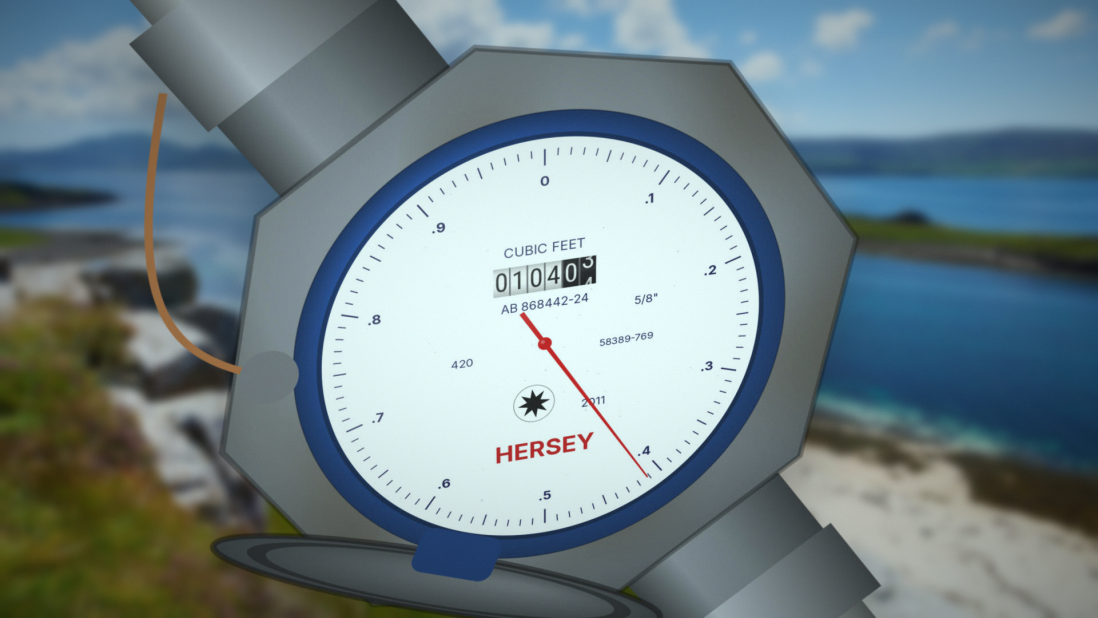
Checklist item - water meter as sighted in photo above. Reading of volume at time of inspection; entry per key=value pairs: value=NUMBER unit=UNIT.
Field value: value=10403.41 unit=ft³
